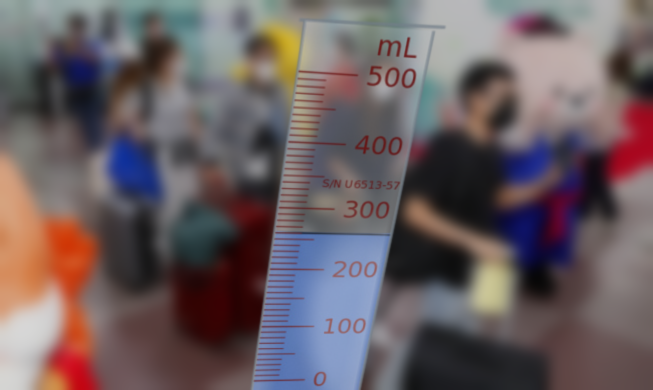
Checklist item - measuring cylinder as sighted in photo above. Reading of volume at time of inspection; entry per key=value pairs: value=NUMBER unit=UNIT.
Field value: value=260 unit=mL
